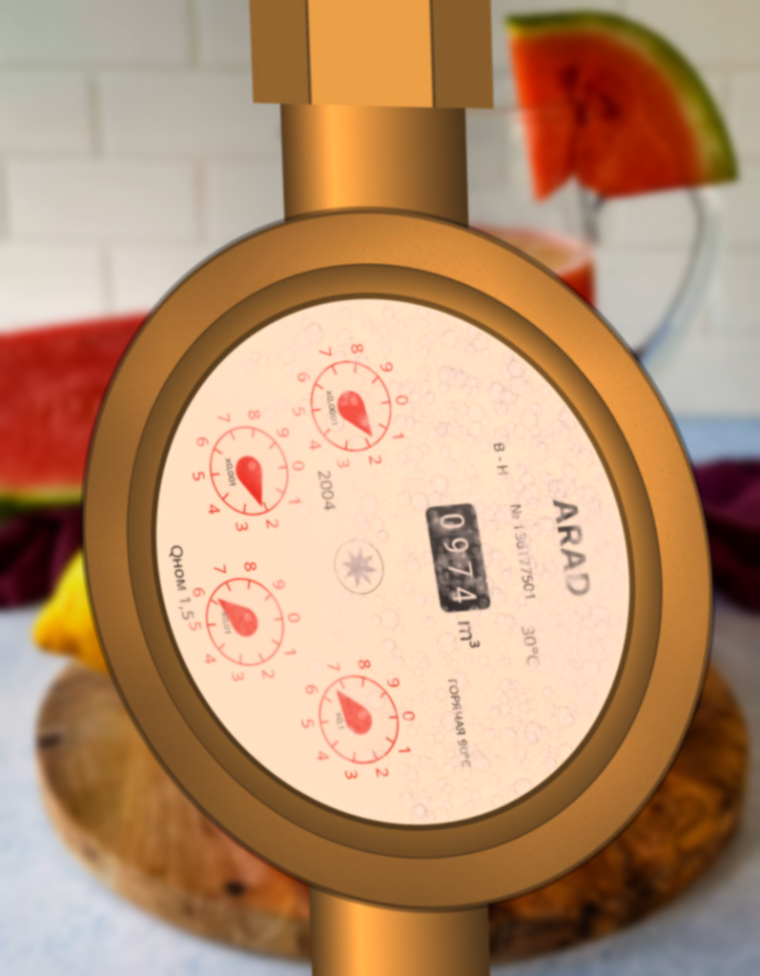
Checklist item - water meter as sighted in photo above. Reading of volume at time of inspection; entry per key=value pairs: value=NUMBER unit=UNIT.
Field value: value=974.6621 unit=m³
